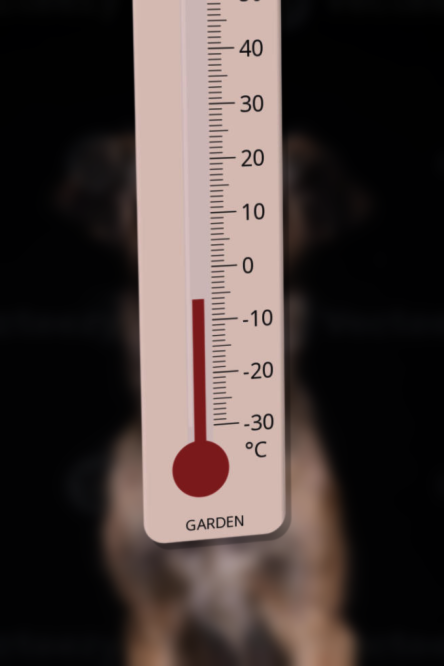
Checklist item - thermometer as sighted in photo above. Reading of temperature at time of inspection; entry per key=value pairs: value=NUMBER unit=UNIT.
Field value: value=-6 unit=°C
